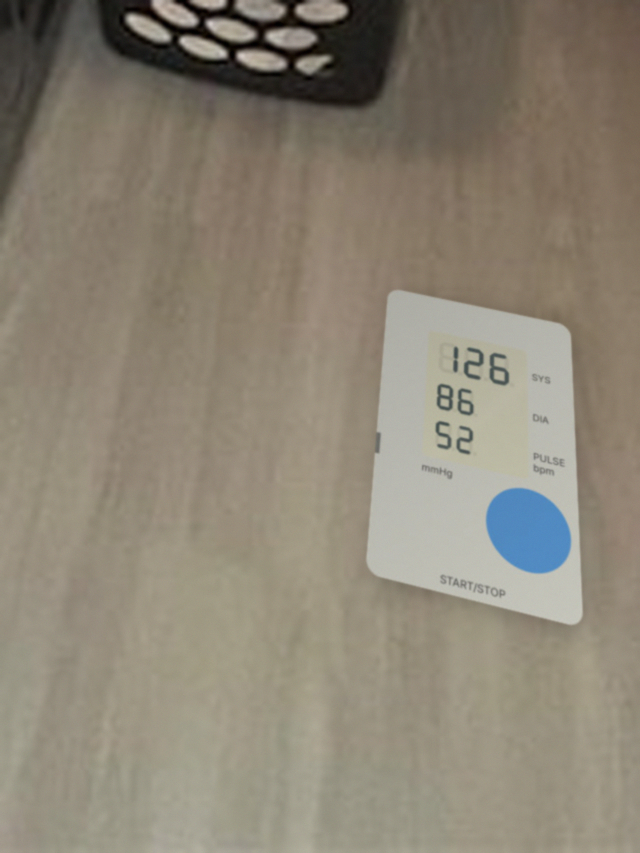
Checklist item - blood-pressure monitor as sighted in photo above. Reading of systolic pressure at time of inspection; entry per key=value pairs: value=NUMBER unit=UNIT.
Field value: value=126 unit=mmHg
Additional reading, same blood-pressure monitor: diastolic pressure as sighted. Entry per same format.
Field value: value=86 unit=mmHg
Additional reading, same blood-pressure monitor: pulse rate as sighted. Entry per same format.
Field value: value=52 unit=bpm
